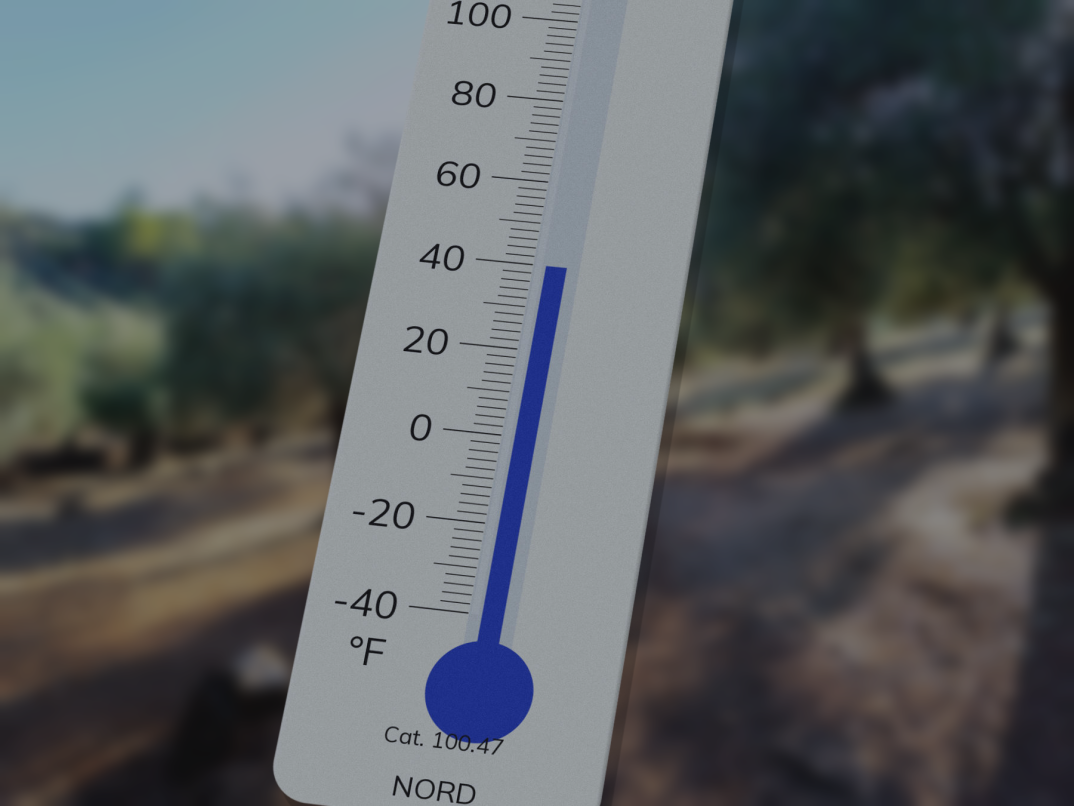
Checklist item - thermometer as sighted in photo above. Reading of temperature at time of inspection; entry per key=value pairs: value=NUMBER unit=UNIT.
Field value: value=40 unit=°F
